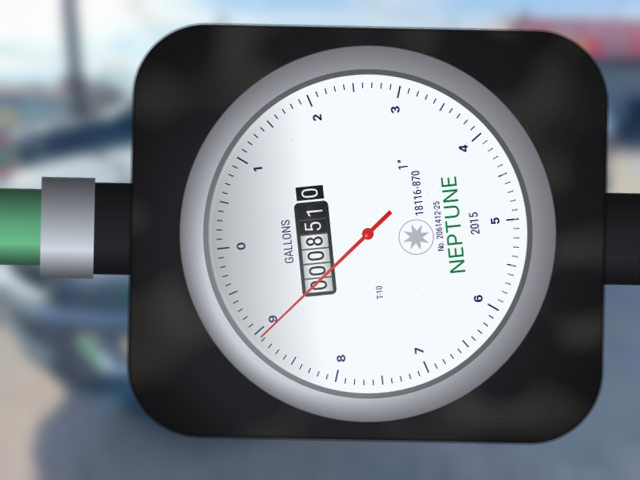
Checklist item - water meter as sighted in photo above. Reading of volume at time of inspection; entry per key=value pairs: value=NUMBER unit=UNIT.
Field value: value=8508.9 unit=gal
